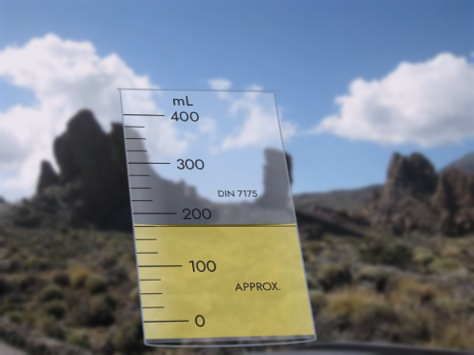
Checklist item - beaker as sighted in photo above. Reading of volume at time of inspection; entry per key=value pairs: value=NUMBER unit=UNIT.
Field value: value=175 unit=mL
